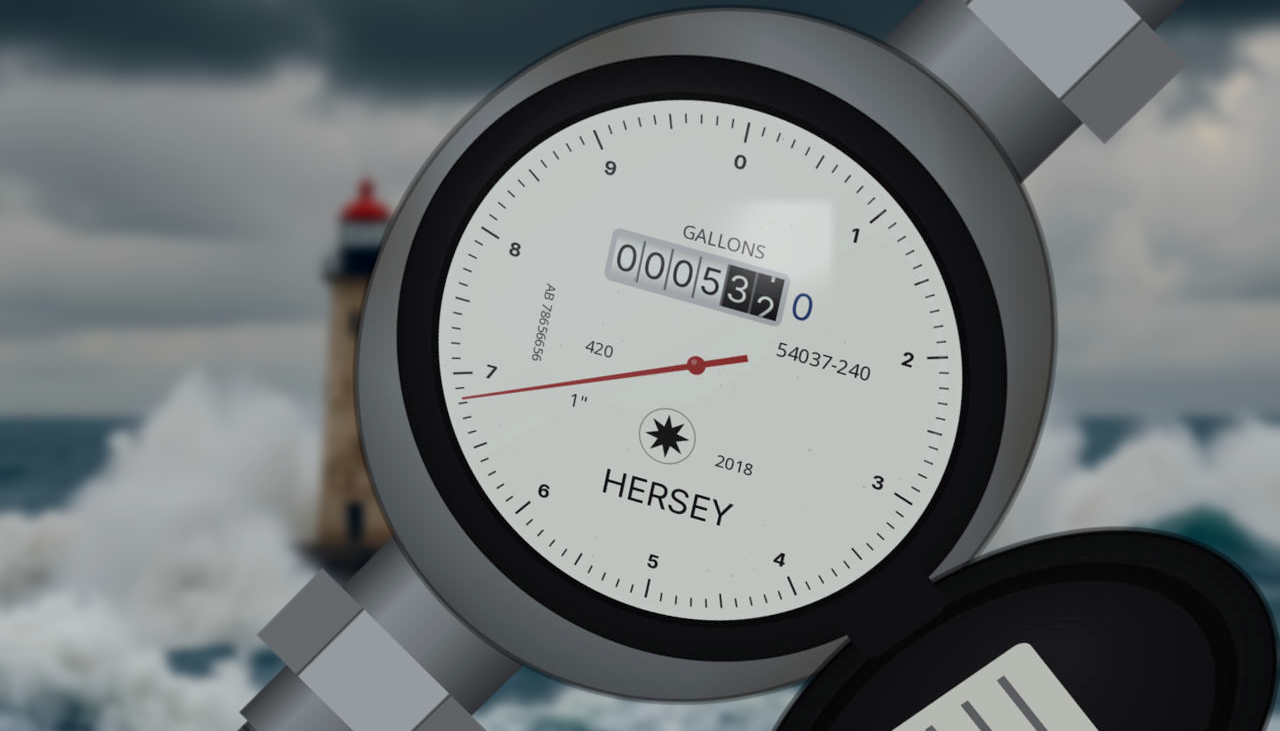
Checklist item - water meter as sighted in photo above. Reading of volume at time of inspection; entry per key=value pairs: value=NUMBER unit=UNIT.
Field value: value=5316.8 unit=gal
